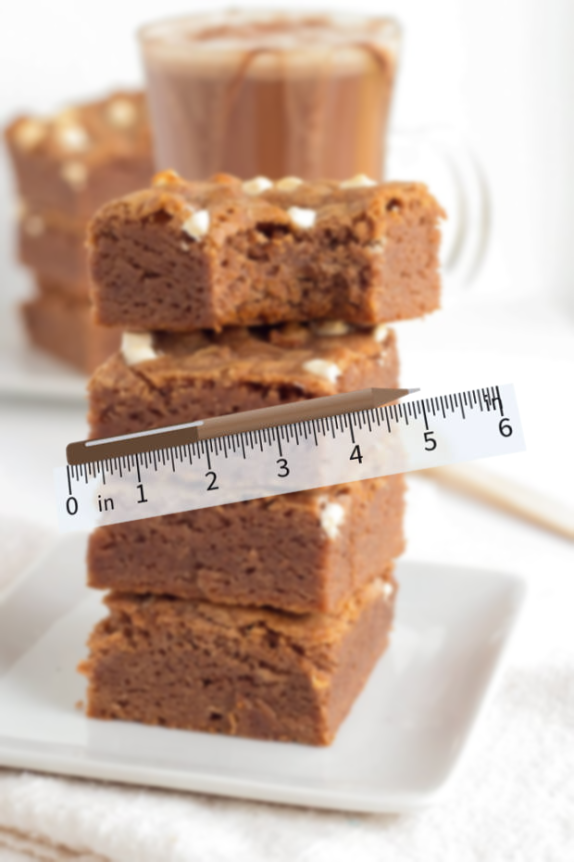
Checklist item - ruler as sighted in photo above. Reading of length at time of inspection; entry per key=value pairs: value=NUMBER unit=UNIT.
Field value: value=5 unit=in
